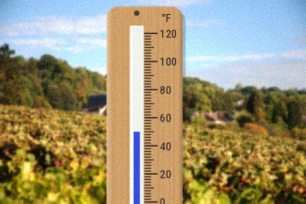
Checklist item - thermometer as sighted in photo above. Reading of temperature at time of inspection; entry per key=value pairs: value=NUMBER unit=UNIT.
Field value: value=50 unit=°F
